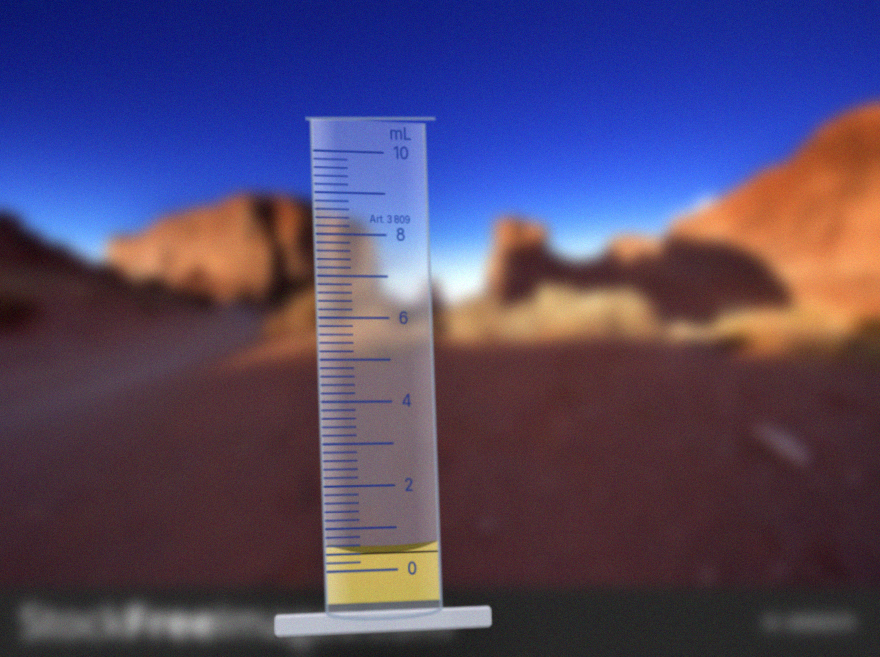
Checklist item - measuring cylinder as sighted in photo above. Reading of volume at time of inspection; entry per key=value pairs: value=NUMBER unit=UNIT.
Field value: value=0.4 unit=mL
